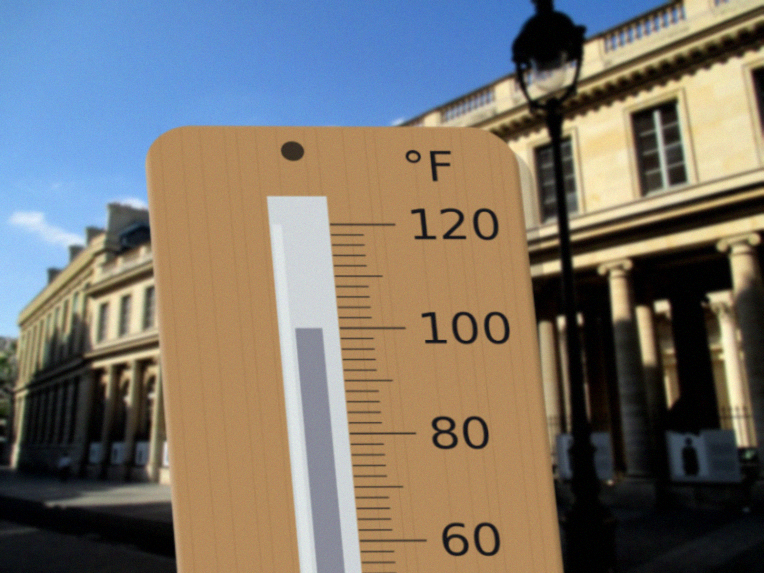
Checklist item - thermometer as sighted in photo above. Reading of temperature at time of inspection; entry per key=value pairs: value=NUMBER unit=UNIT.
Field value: value=100 unit=°F
